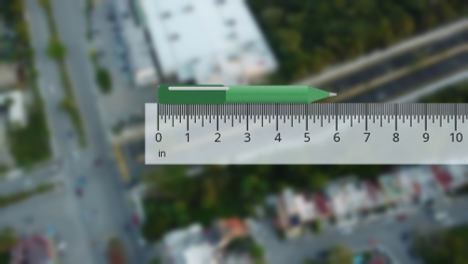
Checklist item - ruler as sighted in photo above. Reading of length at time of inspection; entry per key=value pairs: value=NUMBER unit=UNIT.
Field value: value=6 unit=in
